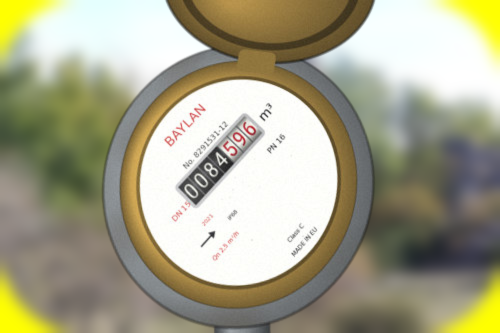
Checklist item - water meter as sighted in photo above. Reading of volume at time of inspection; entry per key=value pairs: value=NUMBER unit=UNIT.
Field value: value=84.596 unit=m³
